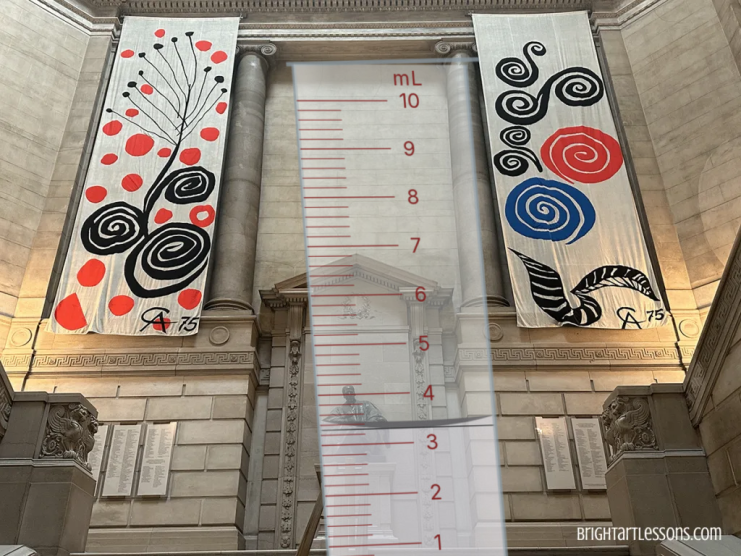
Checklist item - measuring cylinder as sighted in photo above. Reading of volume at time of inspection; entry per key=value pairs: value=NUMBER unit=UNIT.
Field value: value=3.3 unit=mL
